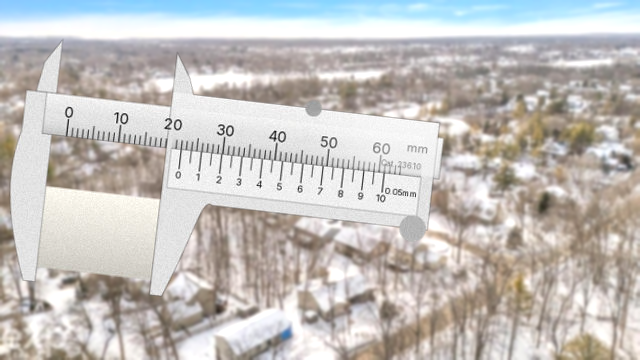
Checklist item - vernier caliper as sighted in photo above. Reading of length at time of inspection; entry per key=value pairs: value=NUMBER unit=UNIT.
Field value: value=22.0 unit=mm
